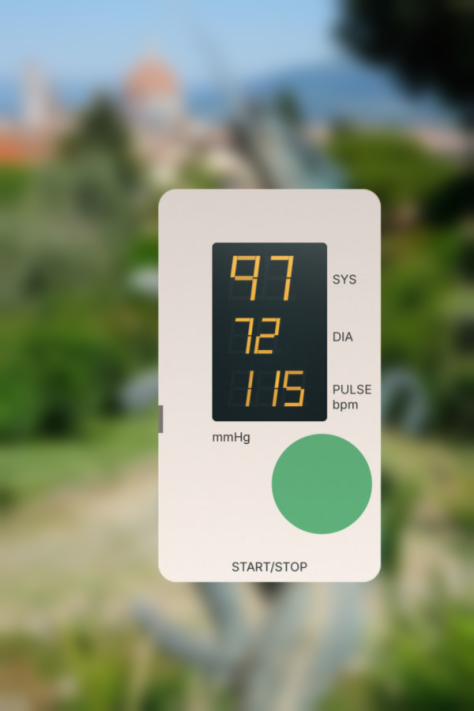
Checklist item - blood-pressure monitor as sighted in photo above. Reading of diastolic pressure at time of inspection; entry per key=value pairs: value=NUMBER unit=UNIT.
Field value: value=72 unit=mmHg
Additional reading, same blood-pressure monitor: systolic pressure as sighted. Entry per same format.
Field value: value=97 unit=mmHg
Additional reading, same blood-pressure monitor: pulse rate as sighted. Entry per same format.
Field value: value=115 unit=bpm
